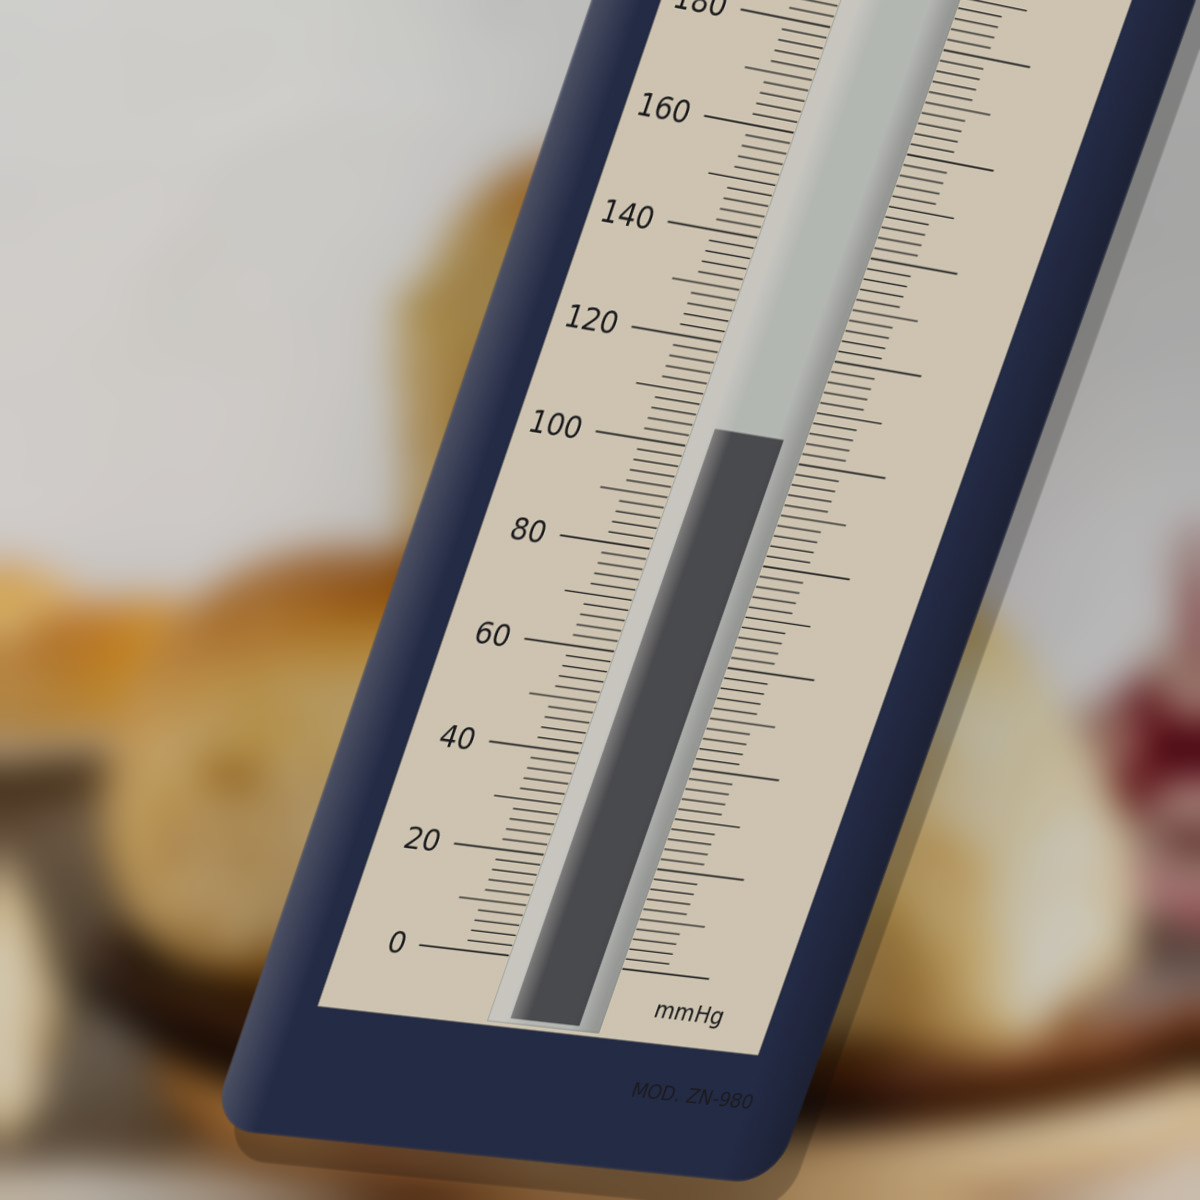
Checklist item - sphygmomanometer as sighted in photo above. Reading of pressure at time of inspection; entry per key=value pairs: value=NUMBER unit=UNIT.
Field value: value=104 unit=mmHg
